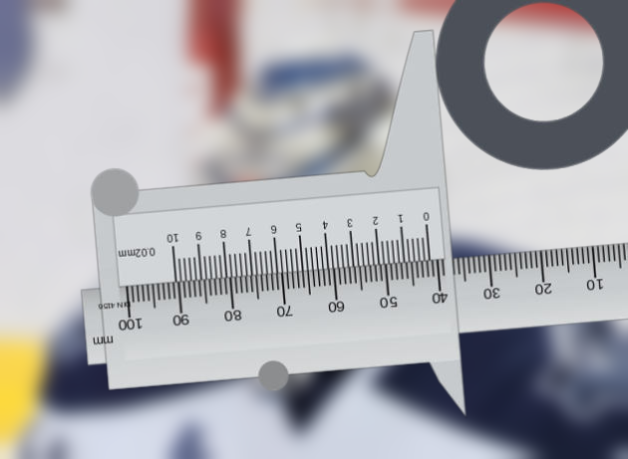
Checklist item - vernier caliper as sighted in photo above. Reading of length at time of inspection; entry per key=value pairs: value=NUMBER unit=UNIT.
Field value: value=41.5 unit=mm
